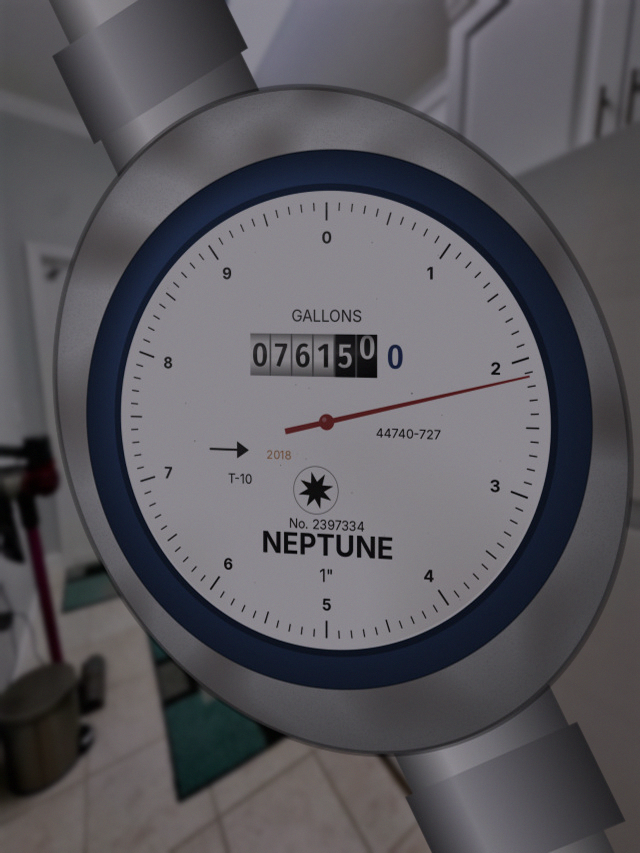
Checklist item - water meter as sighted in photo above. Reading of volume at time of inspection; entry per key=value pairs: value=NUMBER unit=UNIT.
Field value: value=761502.1 unit=gal
